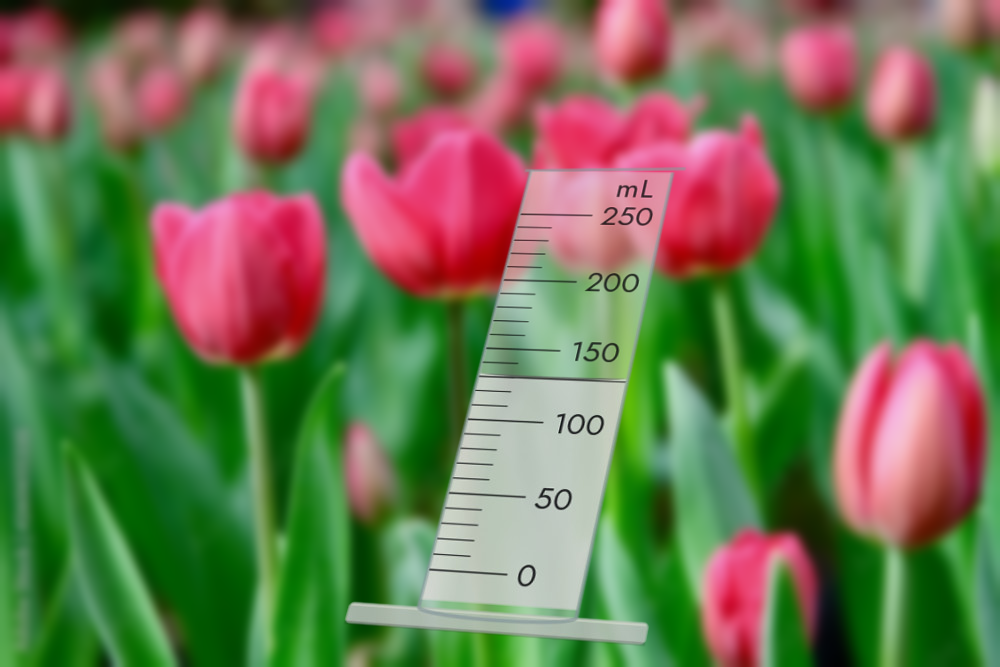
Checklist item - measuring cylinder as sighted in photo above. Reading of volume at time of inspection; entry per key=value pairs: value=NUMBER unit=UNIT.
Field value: value=130 unit=mL
